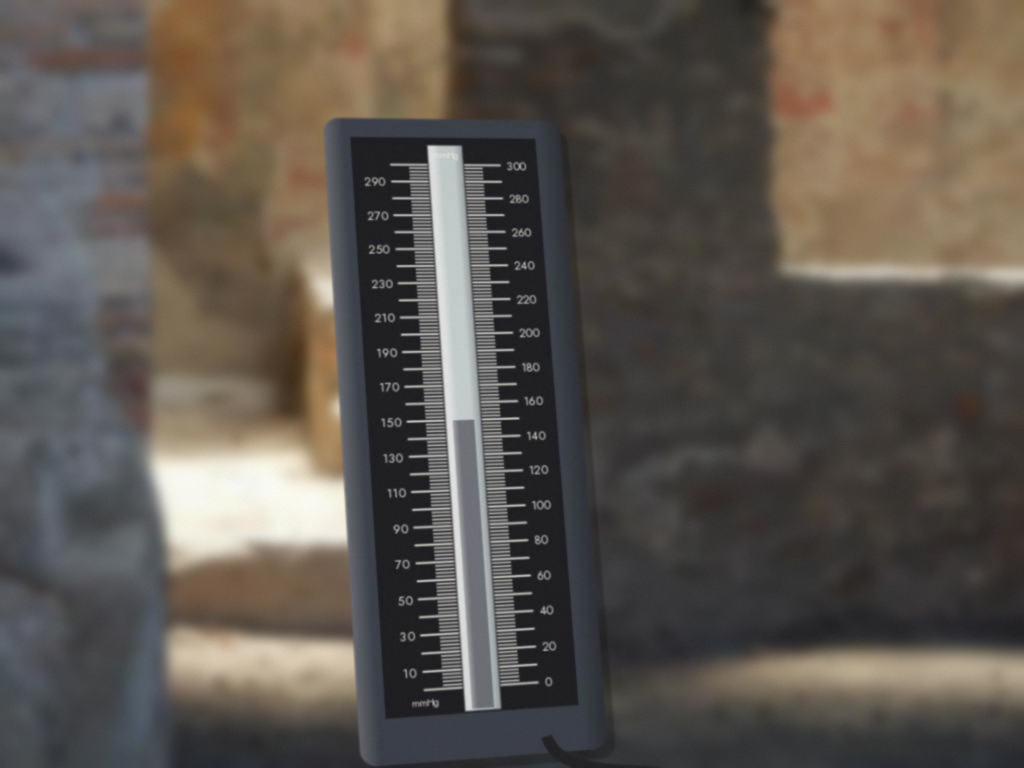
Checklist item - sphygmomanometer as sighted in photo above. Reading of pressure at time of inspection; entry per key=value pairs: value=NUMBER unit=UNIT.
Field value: value=150 unit=mmHg
